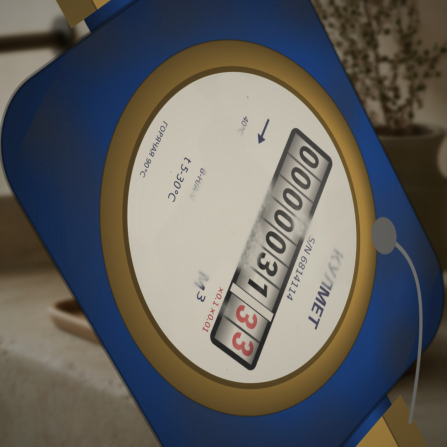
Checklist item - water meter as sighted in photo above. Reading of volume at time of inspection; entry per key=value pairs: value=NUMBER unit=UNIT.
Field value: value=31.33 unit=m³
